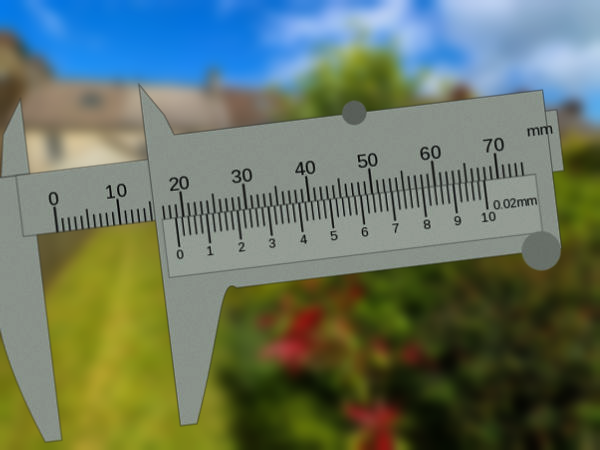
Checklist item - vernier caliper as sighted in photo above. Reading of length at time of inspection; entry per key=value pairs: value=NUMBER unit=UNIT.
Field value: value=18.8 unit=mm
